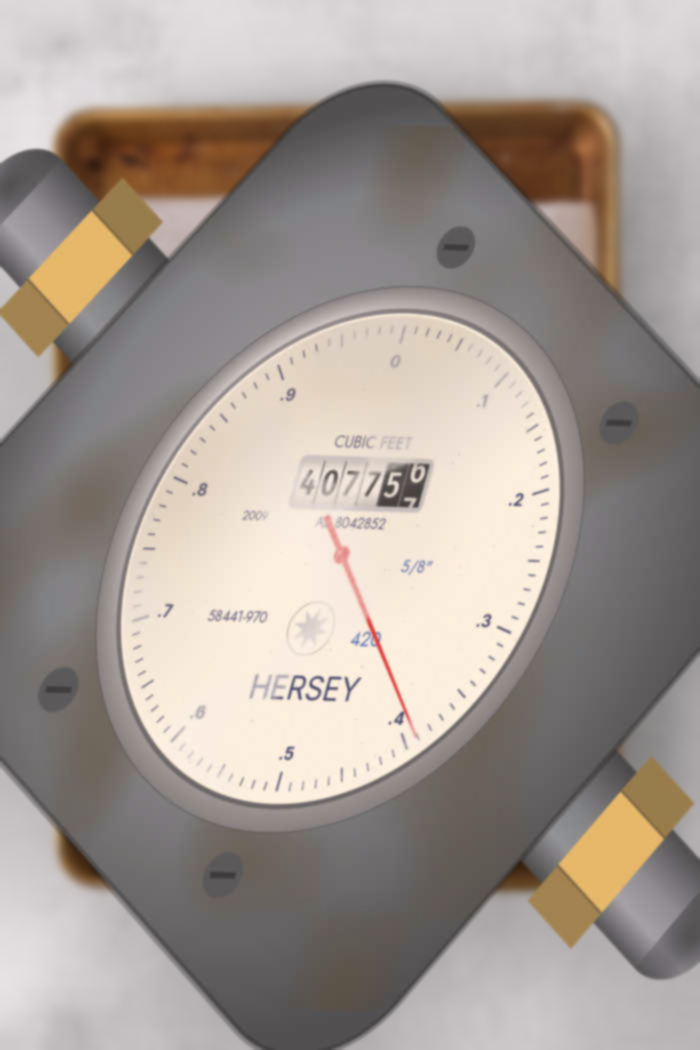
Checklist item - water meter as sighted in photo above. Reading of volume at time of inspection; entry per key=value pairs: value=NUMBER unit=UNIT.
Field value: value=407756.39 unit=ft³
